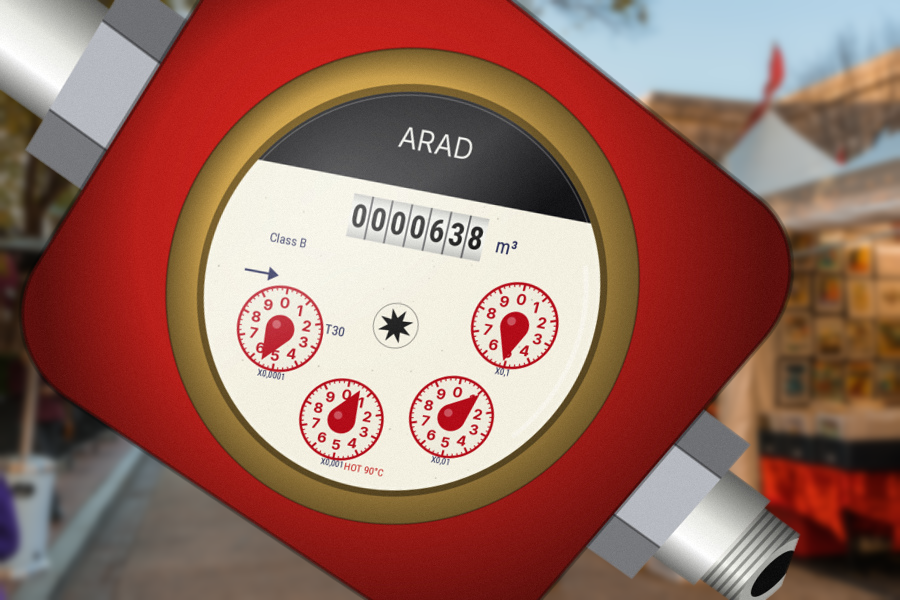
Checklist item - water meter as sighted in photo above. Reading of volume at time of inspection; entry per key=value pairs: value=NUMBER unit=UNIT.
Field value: value=638.5105 unit=m³
